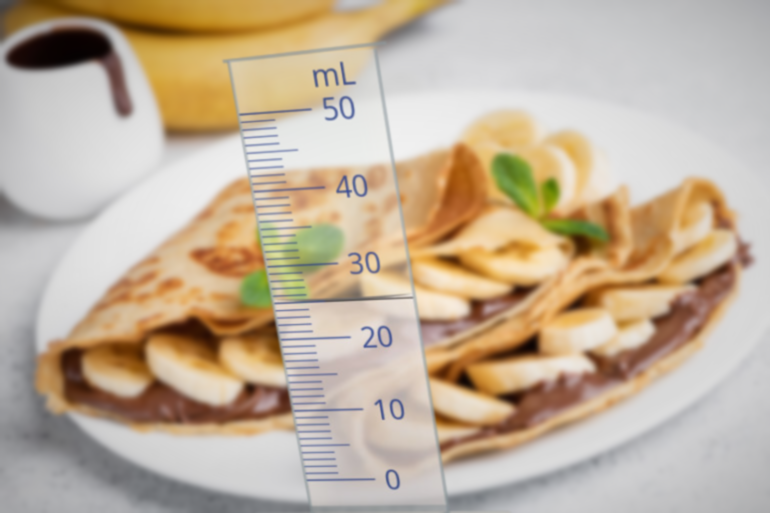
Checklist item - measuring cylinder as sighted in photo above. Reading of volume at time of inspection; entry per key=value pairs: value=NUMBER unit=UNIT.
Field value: value=25 unit=mL
